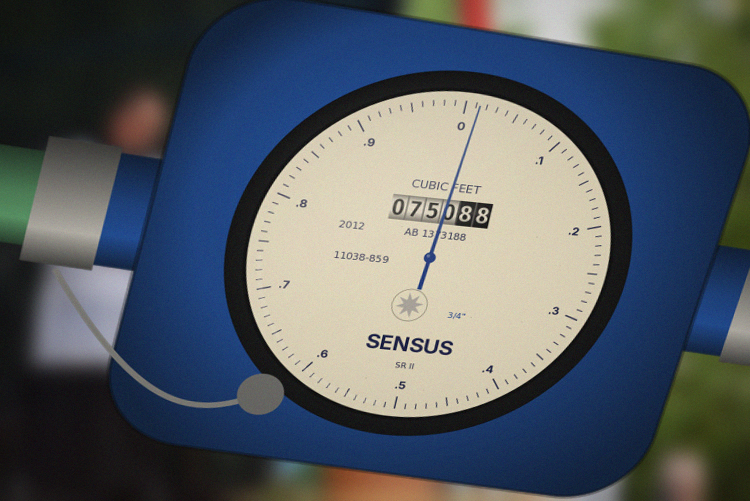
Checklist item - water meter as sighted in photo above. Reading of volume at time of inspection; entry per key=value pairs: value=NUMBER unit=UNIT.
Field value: value=75088.01 unit=ft³
